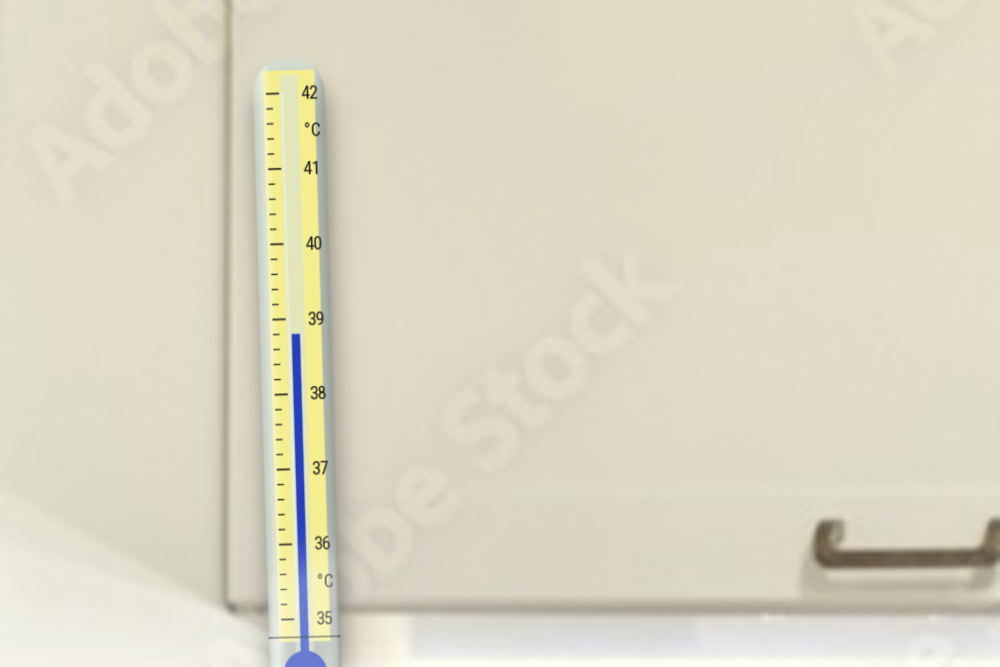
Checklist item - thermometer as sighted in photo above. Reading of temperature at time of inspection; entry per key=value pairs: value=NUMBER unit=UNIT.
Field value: value=38.8 unit=°C
